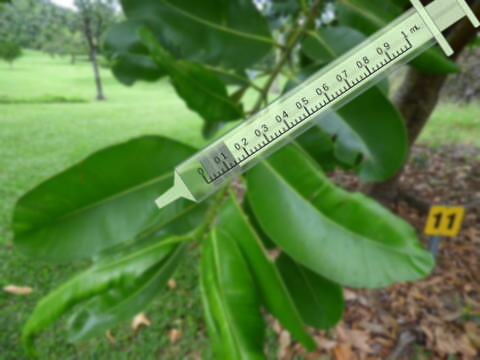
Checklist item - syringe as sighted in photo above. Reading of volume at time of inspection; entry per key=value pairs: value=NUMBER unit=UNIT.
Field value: value=0.02 unit=mL
